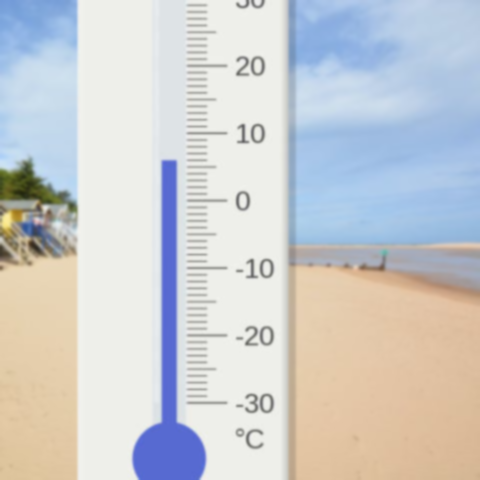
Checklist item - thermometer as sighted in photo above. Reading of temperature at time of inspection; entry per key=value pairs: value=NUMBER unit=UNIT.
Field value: value=6 unit=°C
